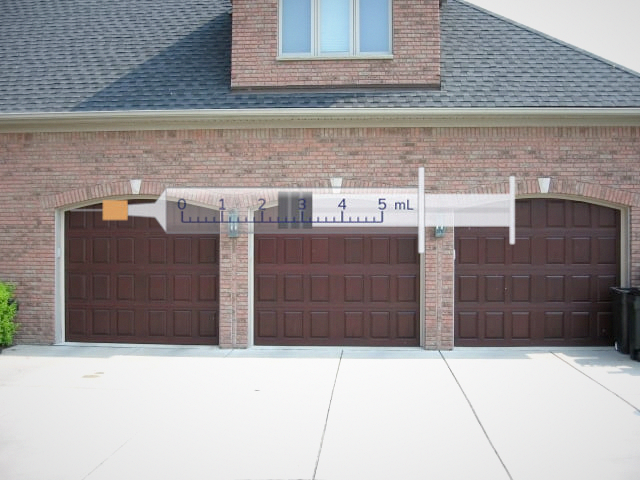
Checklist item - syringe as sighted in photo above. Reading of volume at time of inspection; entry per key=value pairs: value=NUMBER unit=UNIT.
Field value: value=2.4 unit=mL
